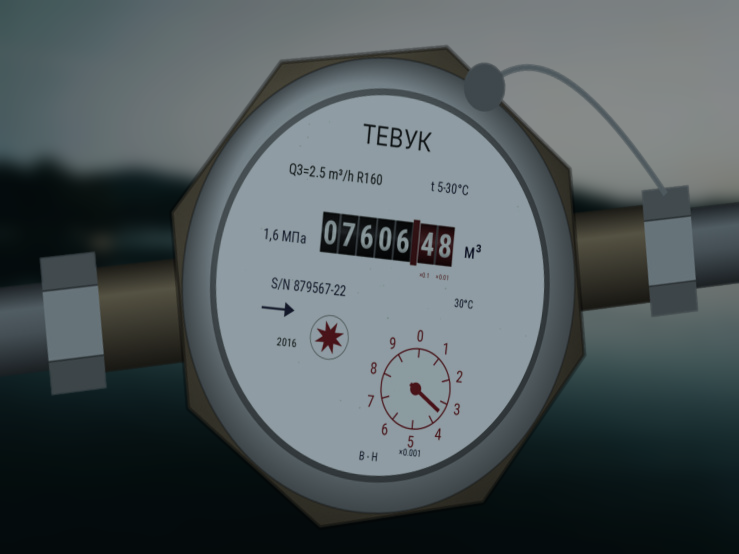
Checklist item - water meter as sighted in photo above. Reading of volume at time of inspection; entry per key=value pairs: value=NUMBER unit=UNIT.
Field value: value=7606.483 unit=m³
